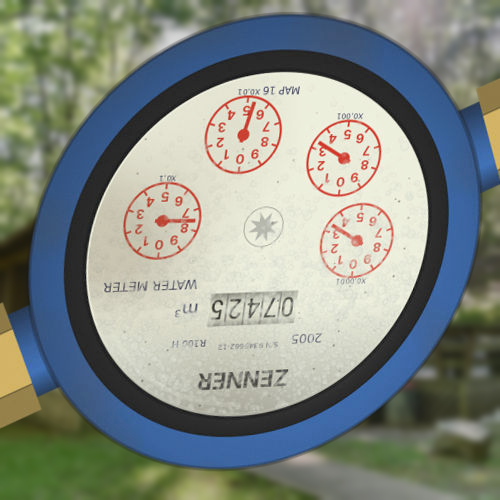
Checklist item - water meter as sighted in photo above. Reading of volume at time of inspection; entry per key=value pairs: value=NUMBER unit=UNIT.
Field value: value=7425.7533 unit=m³
